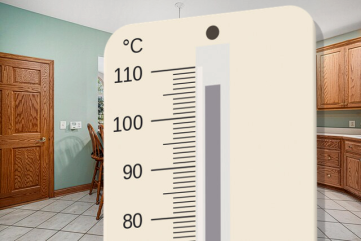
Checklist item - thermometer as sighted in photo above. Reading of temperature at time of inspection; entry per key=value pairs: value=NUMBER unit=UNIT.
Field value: value=106 unit=°C
